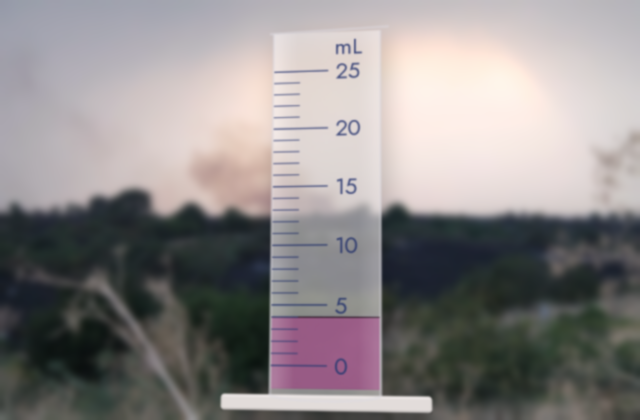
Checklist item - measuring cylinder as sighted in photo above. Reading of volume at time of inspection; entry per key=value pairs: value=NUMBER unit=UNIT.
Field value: value=4 unit=mL
